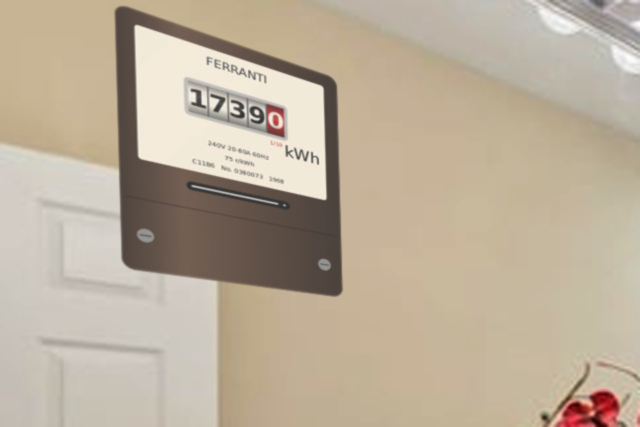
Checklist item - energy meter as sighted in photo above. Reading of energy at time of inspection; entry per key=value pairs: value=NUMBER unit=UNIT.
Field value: value=1739.0 unit=kWh
